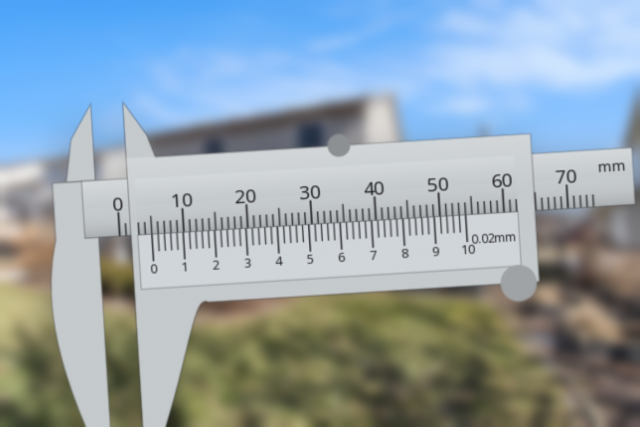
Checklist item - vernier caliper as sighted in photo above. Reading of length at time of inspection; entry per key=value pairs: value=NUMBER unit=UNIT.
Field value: value=5.0 unit=mm
